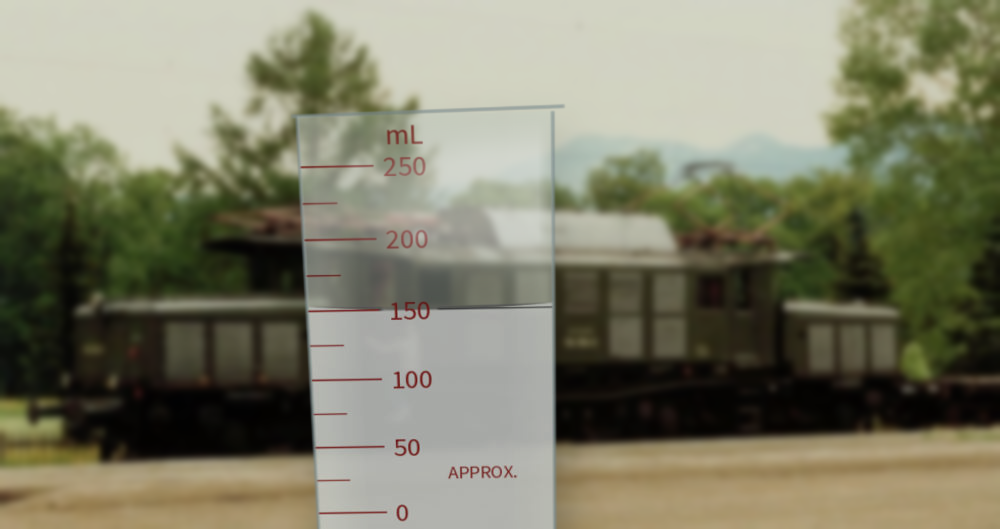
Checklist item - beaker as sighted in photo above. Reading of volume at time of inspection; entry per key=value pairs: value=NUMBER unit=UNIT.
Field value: value=150 unit=mL
